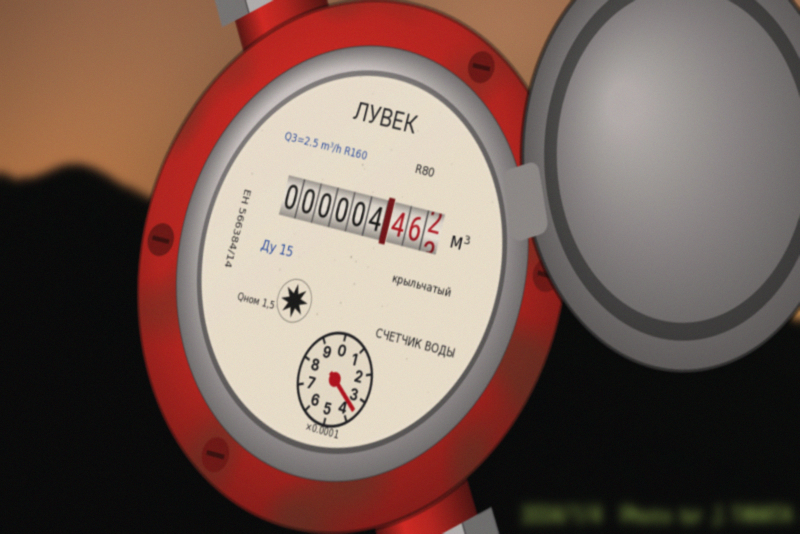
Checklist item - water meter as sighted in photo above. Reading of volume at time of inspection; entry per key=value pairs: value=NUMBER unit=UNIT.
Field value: value=4.4623 unit=m³
